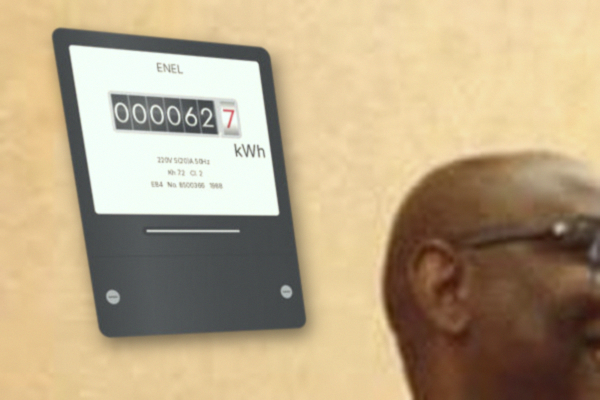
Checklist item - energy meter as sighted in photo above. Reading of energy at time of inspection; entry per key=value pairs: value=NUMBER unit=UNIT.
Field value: value=62.7 unit=kWh
